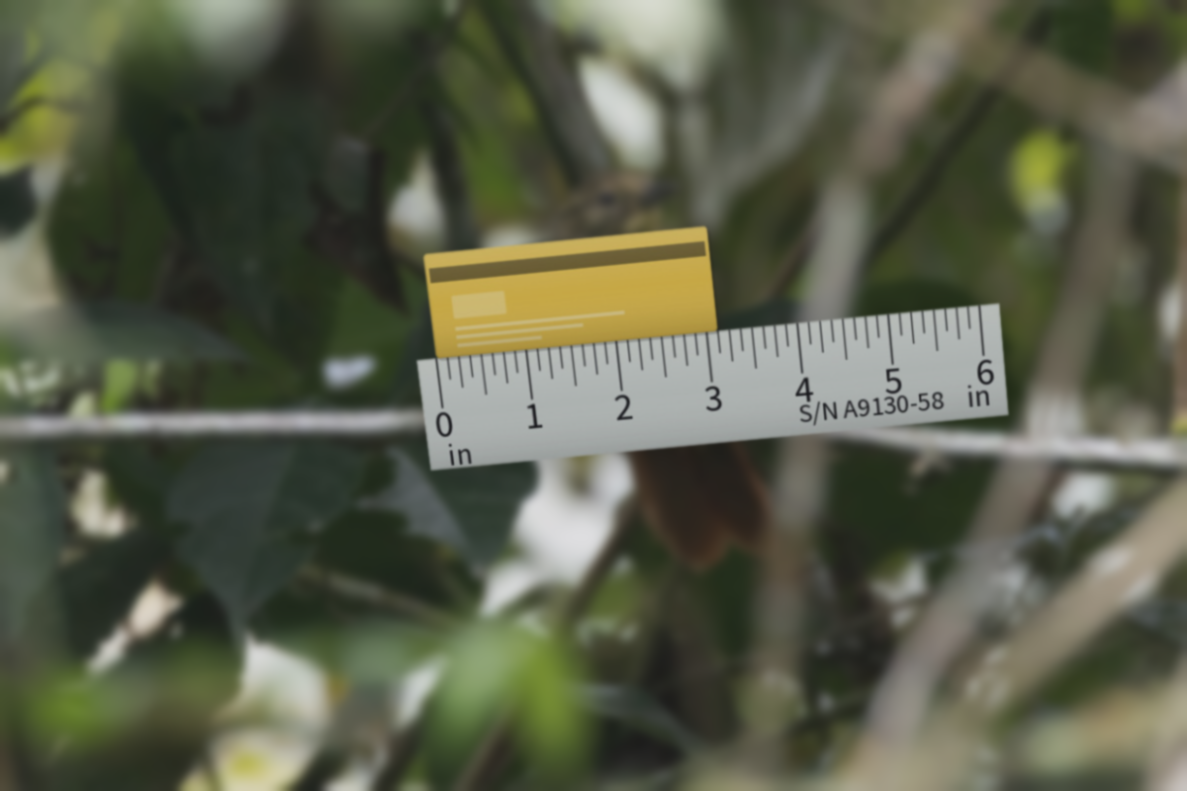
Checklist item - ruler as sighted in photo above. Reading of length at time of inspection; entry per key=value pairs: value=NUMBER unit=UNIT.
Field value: value=3.125 unit=in
